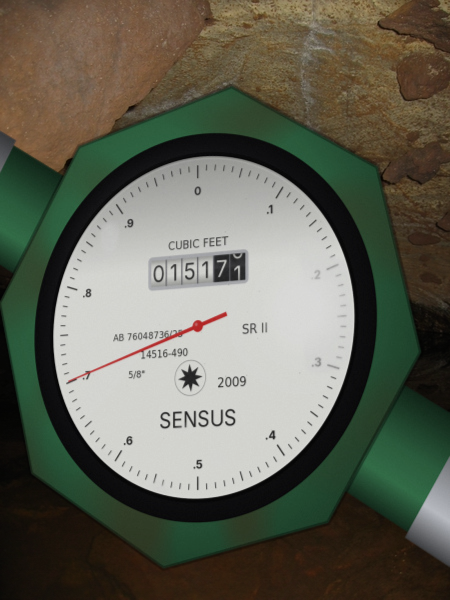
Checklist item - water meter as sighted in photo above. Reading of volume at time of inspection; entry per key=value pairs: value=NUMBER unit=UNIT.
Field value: value=15170.70 unit=ft³
